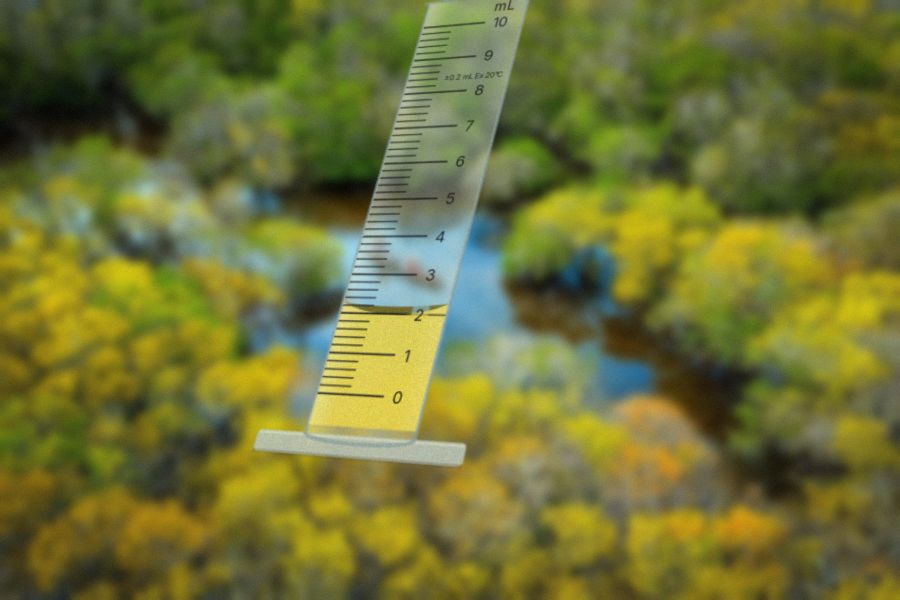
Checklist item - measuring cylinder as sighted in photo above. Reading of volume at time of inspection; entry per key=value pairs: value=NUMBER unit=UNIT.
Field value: value=2 unit=mL
